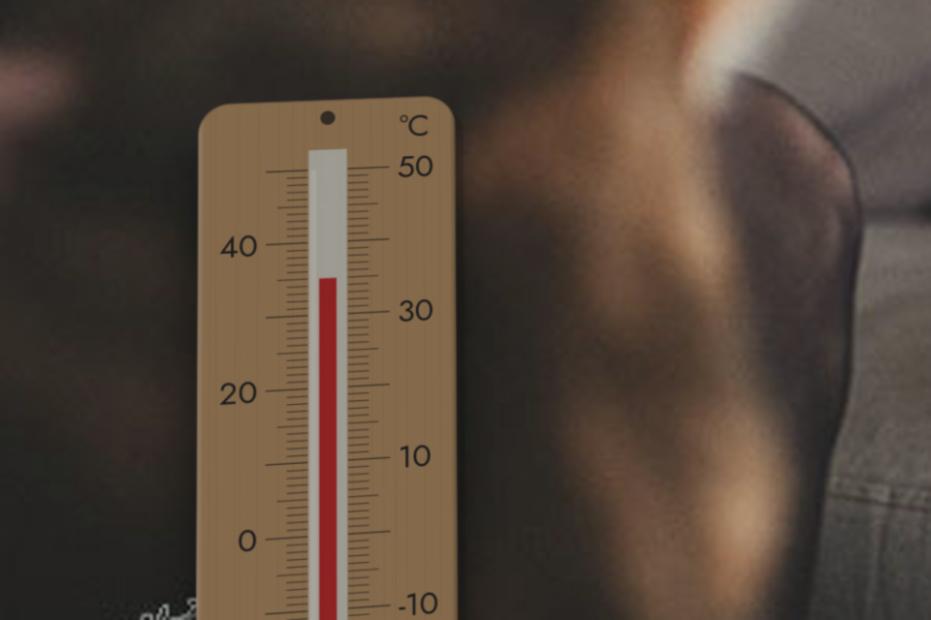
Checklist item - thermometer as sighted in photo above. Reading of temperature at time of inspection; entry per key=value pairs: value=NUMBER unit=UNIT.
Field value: value=35 unit=°C
